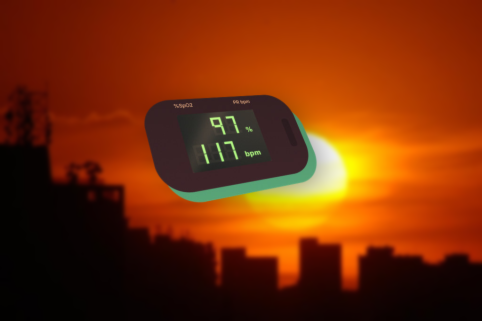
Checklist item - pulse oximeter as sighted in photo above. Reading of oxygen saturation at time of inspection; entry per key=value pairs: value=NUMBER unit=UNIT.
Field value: value=97 unit=%
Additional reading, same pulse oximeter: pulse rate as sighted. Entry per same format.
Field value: value=117 unit=bpm
